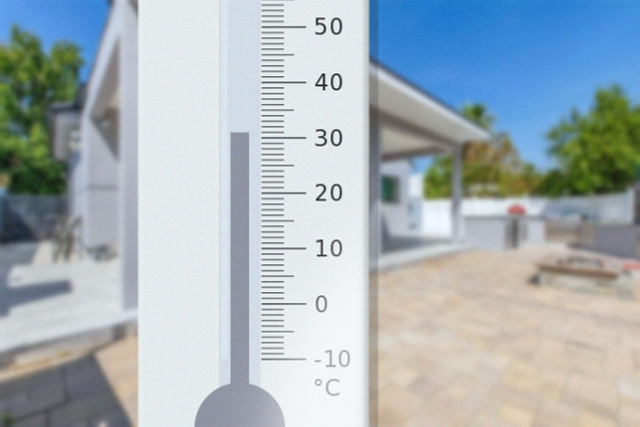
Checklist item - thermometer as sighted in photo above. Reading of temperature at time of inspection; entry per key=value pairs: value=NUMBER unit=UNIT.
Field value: value=31 unit=°C
